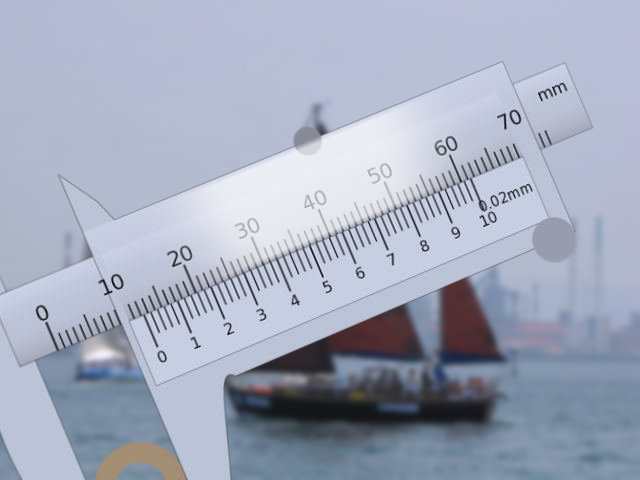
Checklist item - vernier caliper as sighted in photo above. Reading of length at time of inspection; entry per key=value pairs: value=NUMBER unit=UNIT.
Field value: value=12.4 unit=mm
